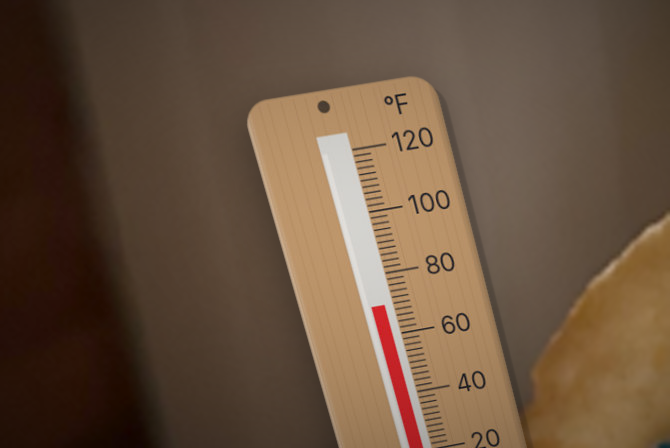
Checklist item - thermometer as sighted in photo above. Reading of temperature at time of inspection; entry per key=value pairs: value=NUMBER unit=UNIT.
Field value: value=70 unit=°F
